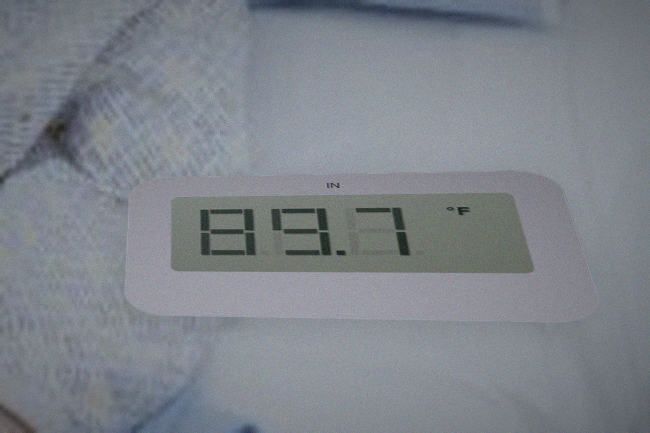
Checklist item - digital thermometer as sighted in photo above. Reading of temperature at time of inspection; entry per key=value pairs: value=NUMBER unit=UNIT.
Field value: value=89.7 unit=°F
